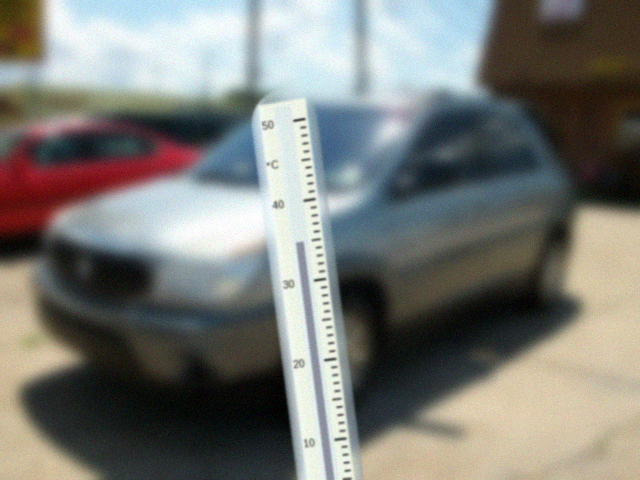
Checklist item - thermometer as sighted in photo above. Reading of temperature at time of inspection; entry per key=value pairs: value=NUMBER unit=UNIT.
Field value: value=35 unit=°C
